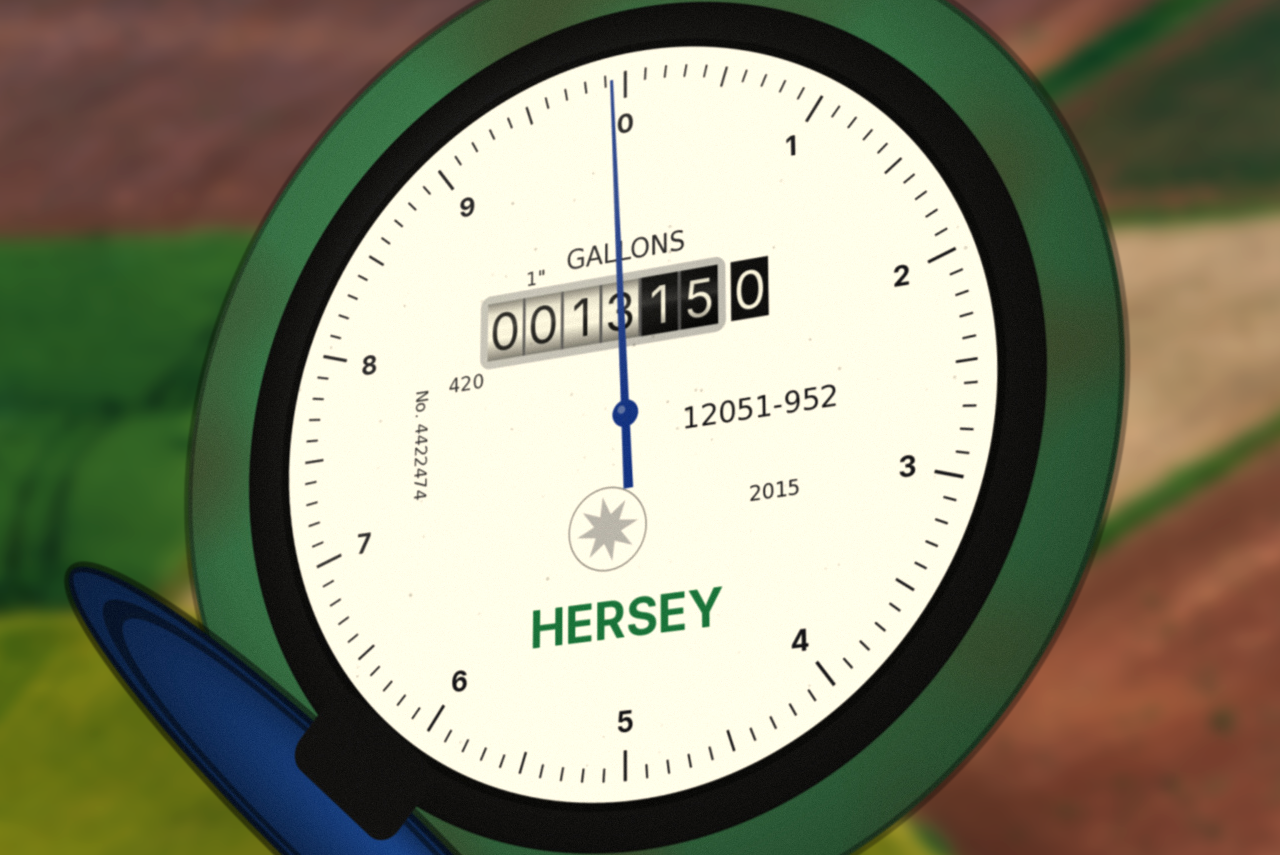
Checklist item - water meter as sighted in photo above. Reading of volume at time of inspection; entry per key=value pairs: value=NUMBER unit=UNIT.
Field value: value=13149.9 unit=gal
